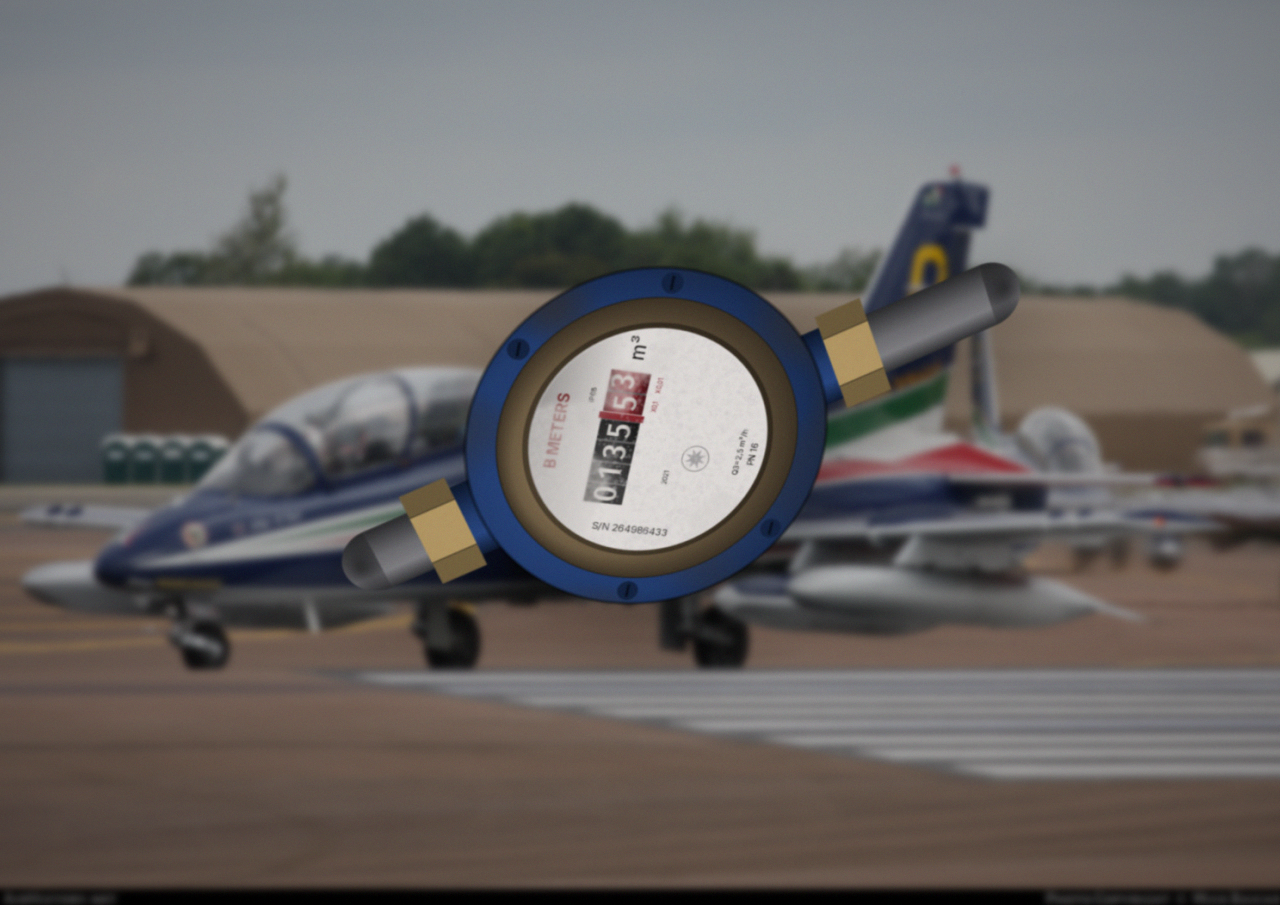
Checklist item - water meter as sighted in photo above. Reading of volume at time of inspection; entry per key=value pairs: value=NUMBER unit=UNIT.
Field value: value=135.53 unit=m³
